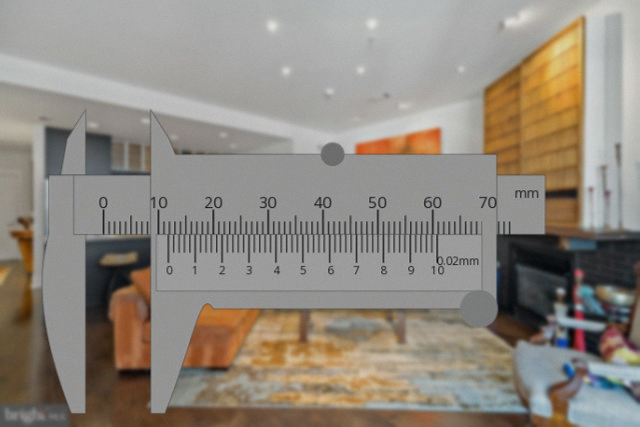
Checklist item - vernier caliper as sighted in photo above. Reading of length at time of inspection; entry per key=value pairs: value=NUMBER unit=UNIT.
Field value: value=11.8 unit=mm
